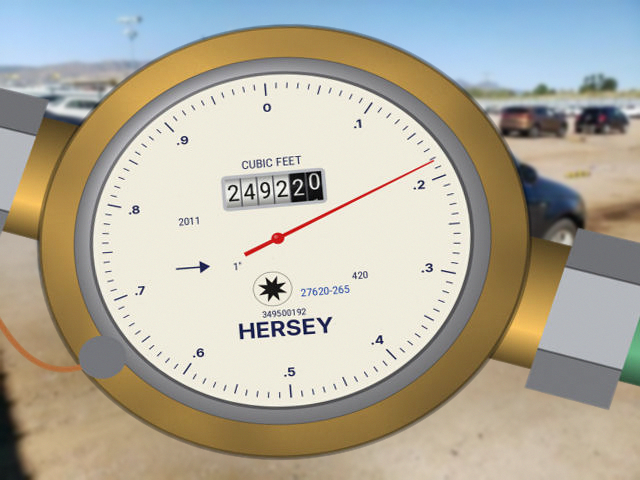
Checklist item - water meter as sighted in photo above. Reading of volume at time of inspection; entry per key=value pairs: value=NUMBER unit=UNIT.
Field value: value=249220.18 unit=ft³
